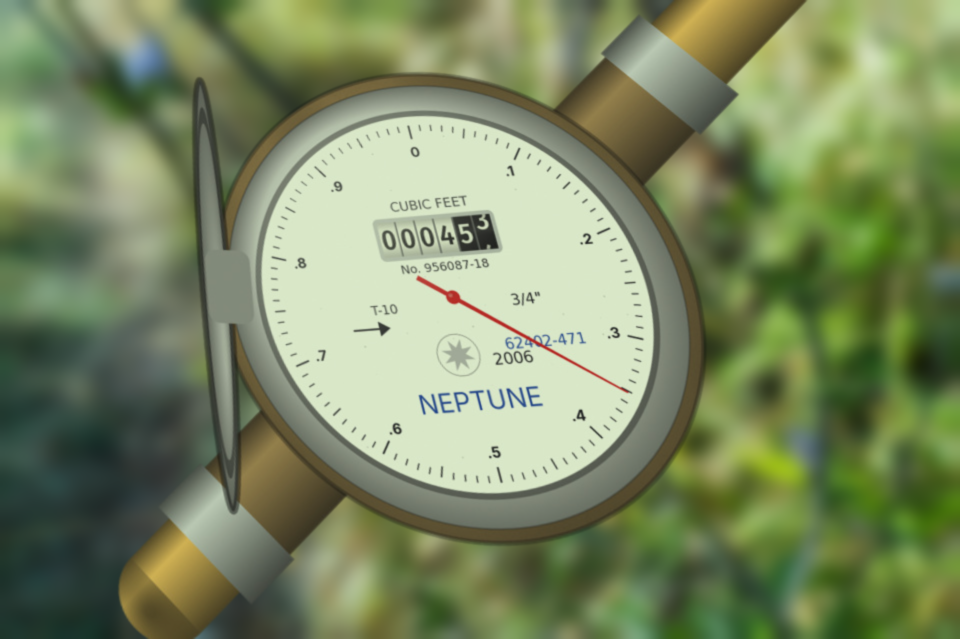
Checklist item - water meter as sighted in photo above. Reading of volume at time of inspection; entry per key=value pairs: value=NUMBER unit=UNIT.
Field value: value=453.35 unit=ft³
